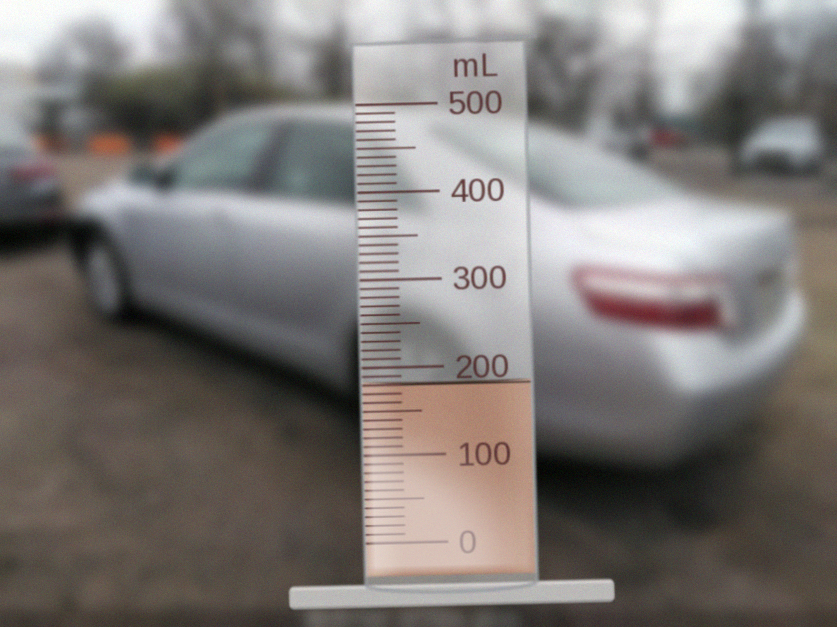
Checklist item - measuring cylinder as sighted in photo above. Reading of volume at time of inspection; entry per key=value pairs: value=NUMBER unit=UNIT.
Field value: value=180 unit=mL
